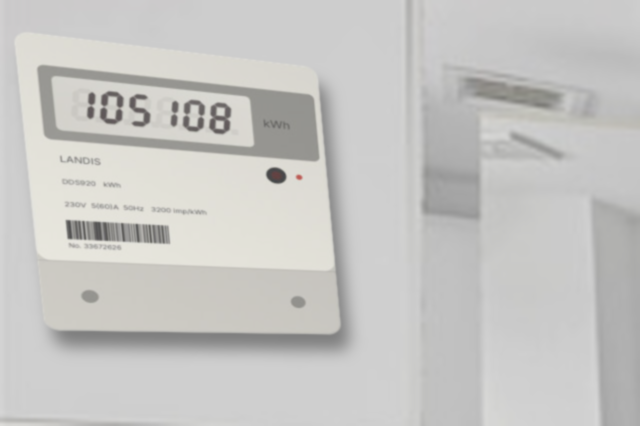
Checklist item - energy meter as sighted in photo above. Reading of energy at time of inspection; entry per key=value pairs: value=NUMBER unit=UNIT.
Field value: value=105108 unit=kWh
